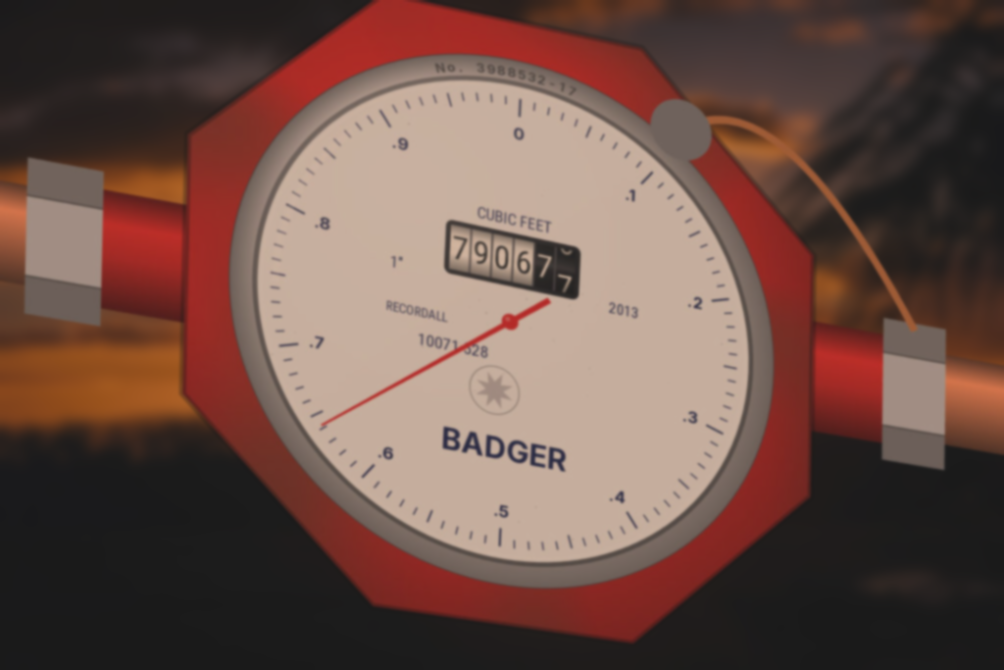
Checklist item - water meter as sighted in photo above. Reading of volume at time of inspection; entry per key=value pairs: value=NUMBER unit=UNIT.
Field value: value=790676.64 unit=ft³
